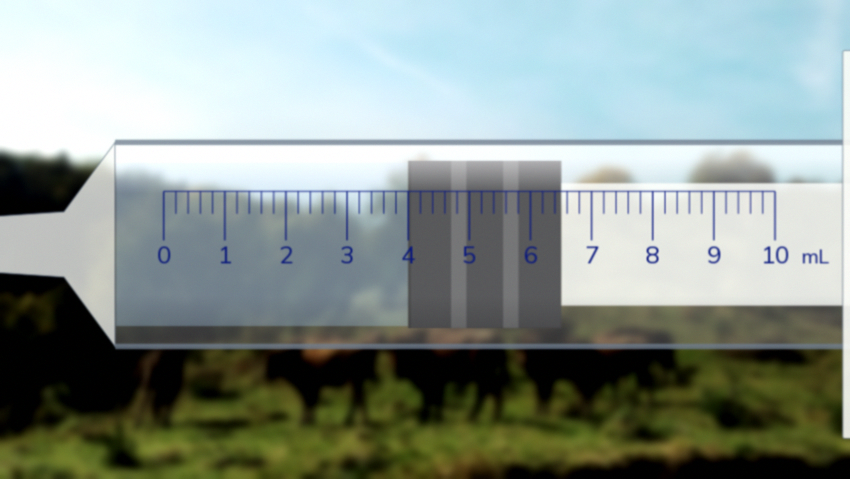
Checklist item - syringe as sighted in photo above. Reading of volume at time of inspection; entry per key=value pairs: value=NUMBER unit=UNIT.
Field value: value=4 unit=mL
